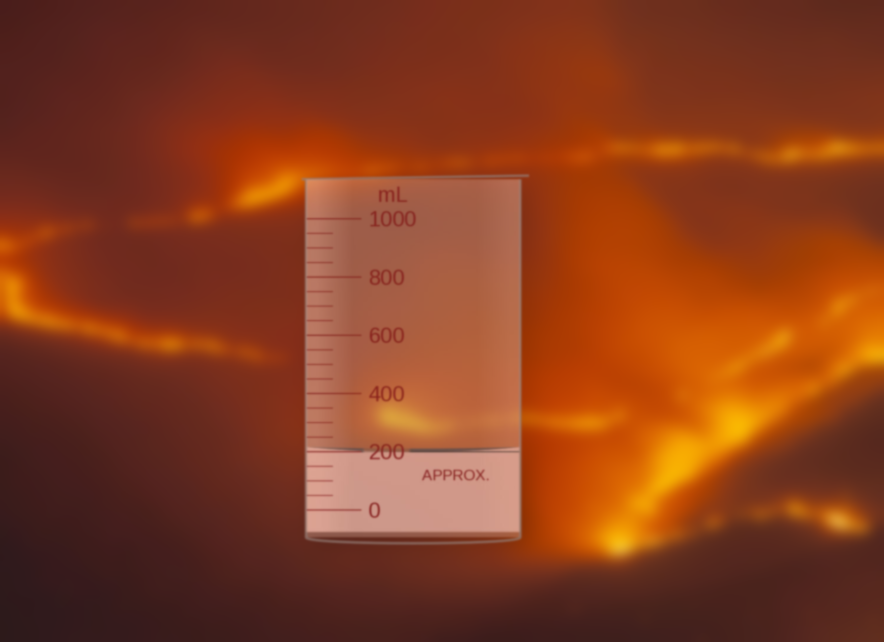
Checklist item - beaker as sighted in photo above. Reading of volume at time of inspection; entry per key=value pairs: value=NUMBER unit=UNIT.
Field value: value=200 unit=mL
